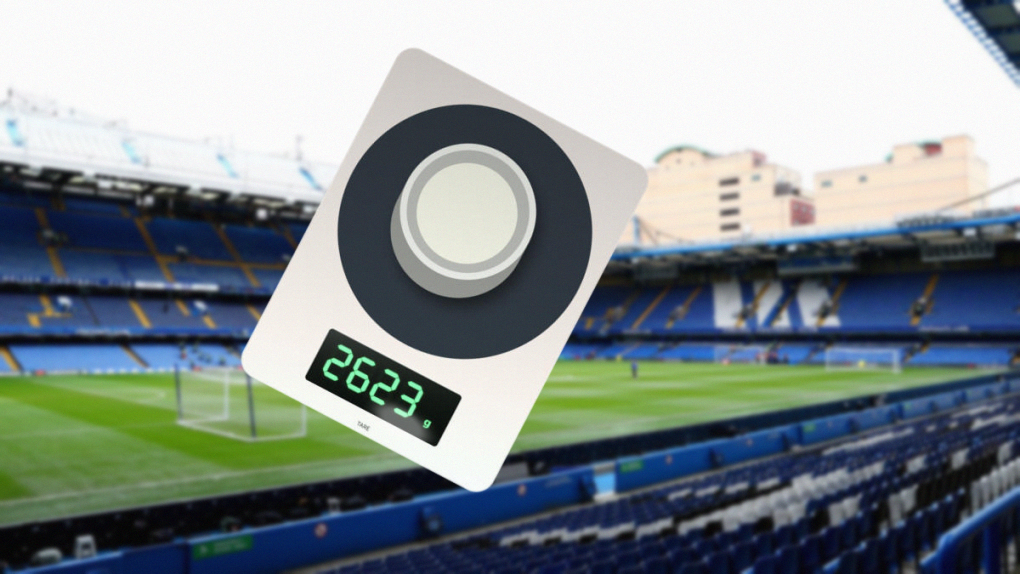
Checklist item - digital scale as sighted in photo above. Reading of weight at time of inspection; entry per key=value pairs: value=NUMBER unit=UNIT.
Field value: value=2623 unit=g
